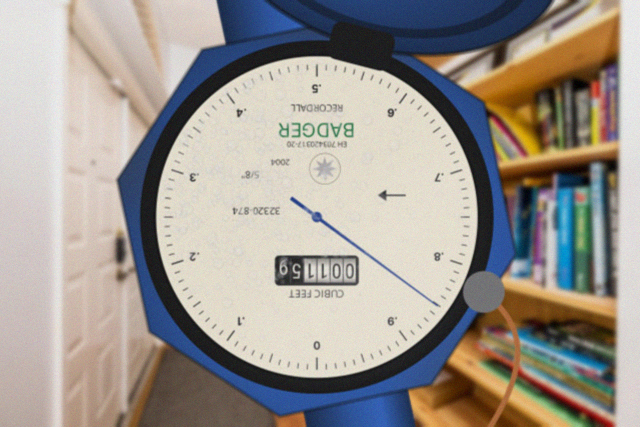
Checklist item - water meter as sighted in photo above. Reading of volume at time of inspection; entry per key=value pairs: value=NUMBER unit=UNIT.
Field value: value=1158.85 unit=ft³
